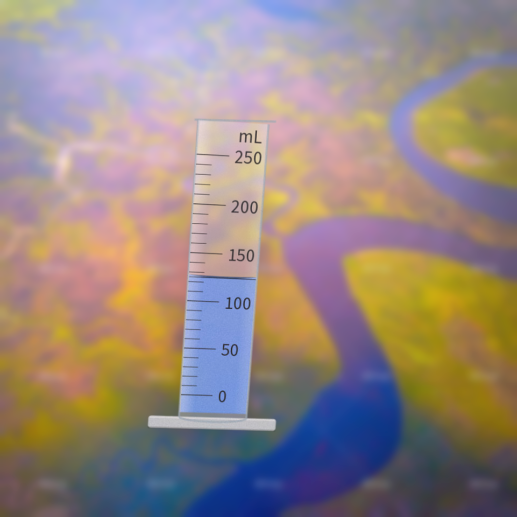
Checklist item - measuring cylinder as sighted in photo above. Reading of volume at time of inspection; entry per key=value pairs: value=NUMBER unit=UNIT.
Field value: value=125 unit=mL
